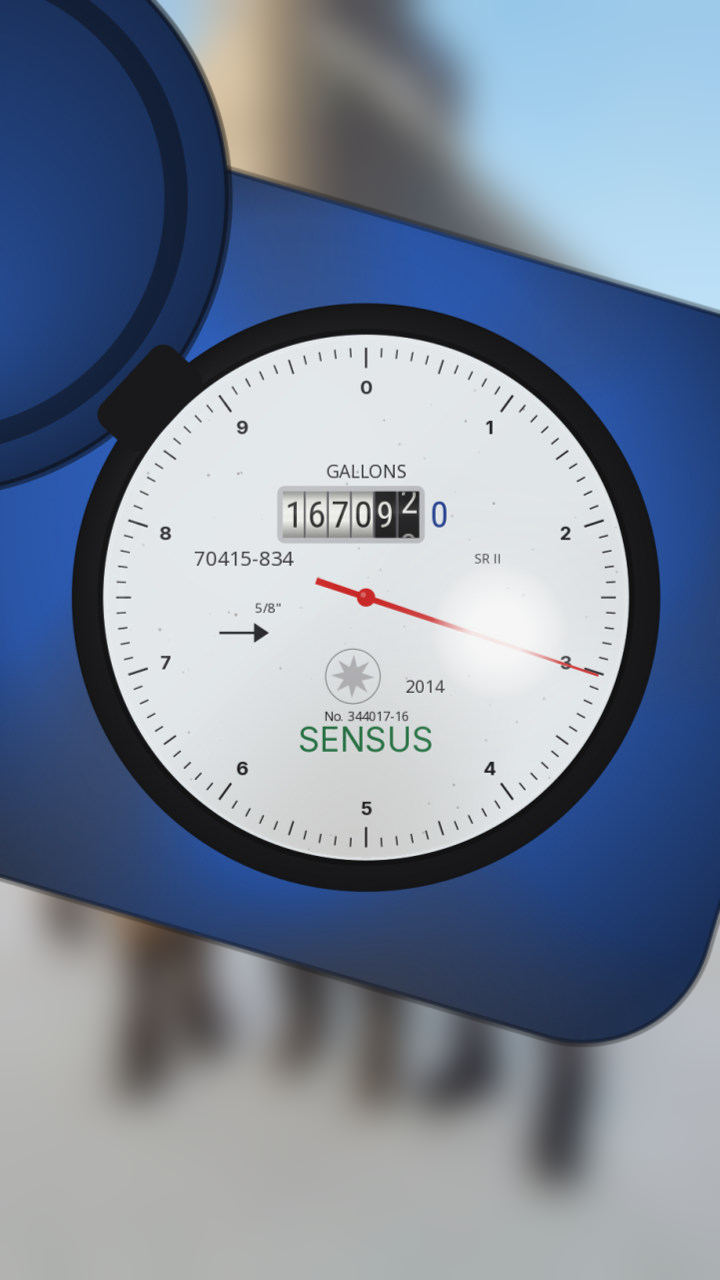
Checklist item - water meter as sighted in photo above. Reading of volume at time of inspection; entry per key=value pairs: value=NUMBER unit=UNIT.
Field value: value=1670923.0 unit=gal
